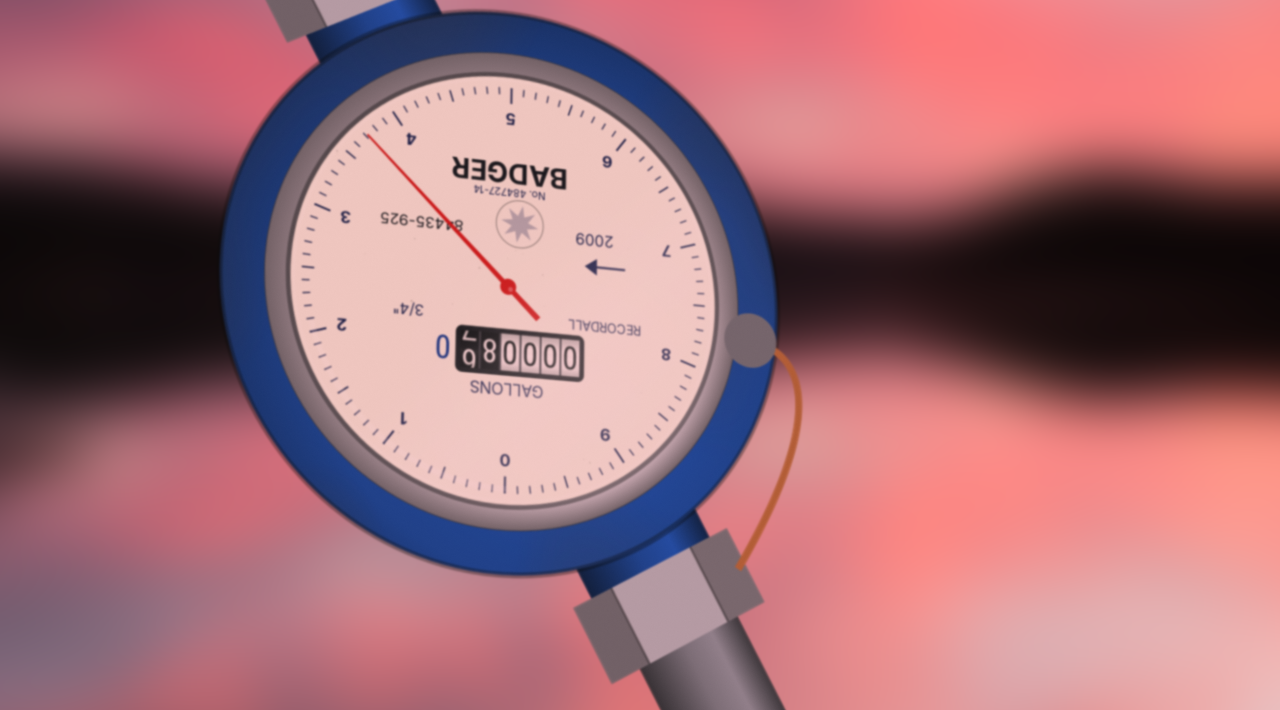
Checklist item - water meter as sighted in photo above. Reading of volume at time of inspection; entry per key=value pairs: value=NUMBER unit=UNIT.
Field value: value=863.7 unit=gal
